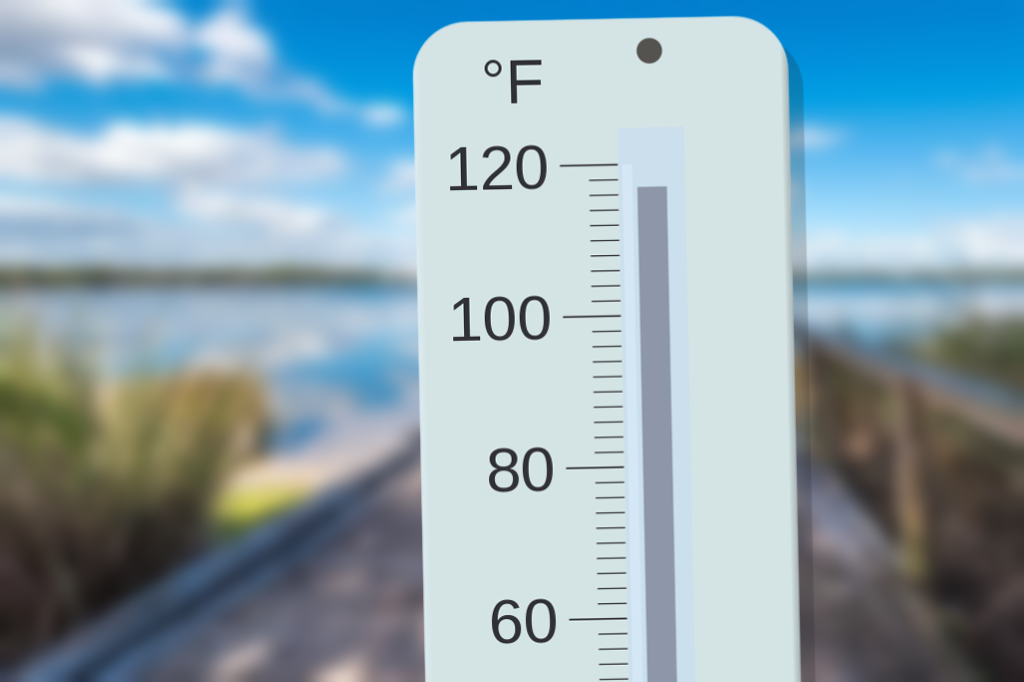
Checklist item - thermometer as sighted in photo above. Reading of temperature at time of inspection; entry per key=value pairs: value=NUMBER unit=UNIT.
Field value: value=117 unit=°F
